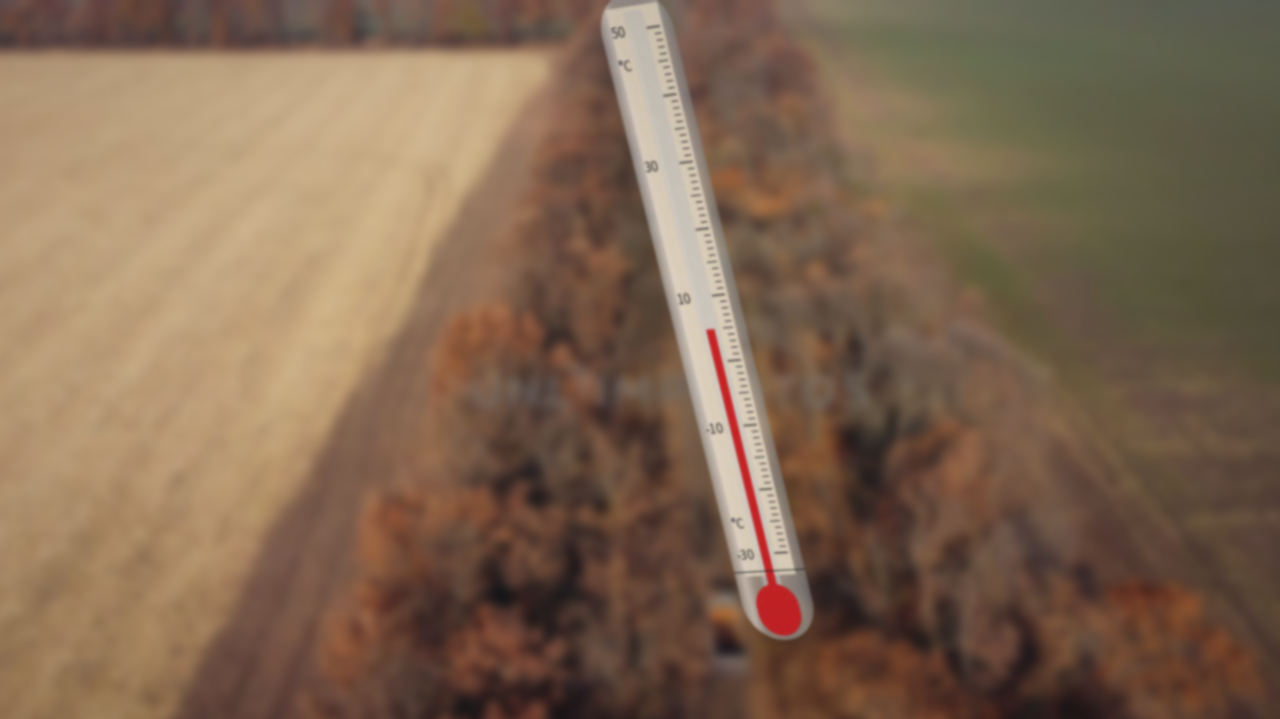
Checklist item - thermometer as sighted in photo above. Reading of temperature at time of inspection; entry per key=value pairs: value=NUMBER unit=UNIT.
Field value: value=5 unit=°C
